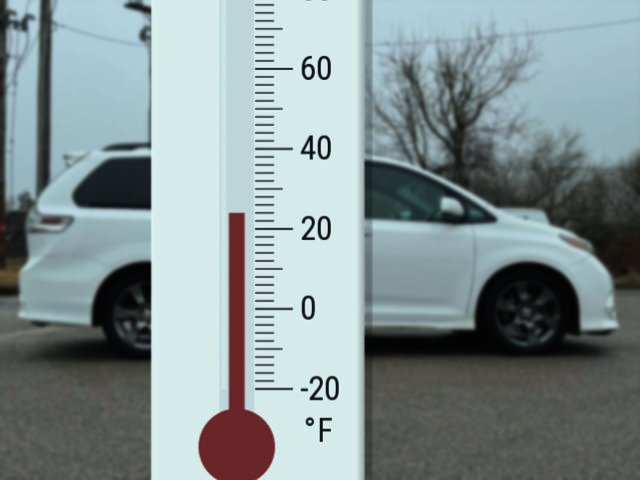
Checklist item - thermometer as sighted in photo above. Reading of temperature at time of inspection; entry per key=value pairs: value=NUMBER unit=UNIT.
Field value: value=24 unit=°F
